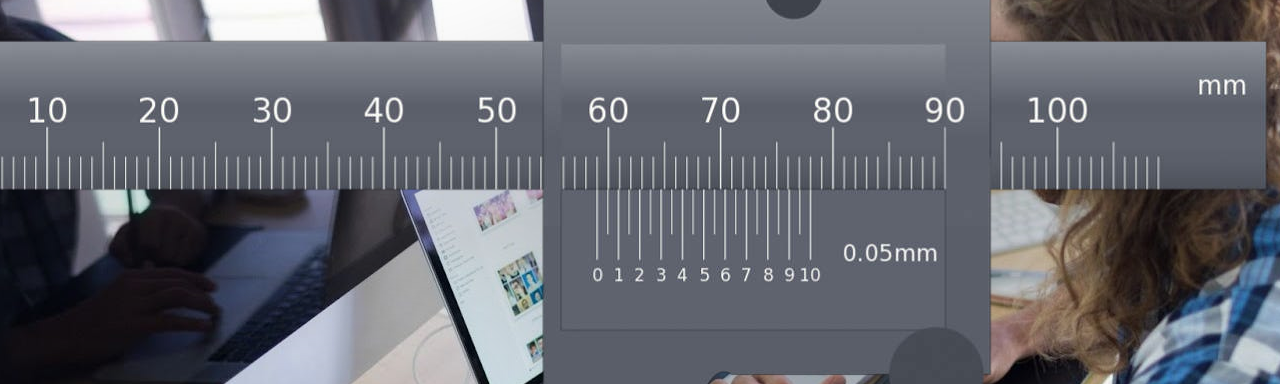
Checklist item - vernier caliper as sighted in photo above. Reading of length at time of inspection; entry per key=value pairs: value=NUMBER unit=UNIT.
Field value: value=59.0 unit=mm
